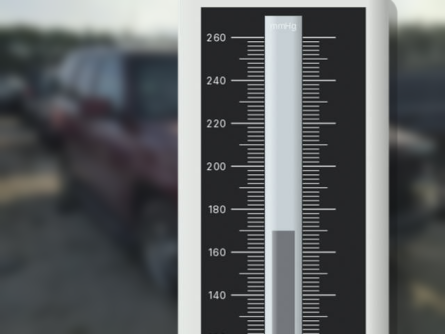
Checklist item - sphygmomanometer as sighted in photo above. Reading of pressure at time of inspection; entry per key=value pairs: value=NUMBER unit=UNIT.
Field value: value=170 unit=mmHg
